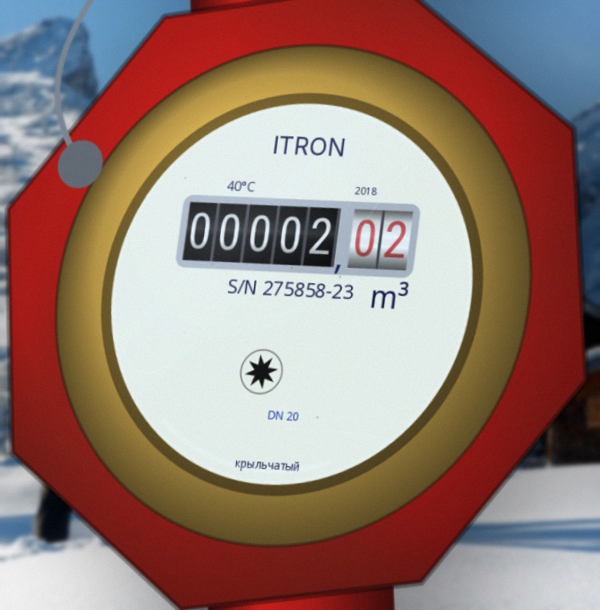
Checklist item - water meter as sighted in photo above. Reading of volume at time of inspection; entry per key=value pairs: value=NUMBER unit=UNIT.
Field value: value=2.02 unit=m³
